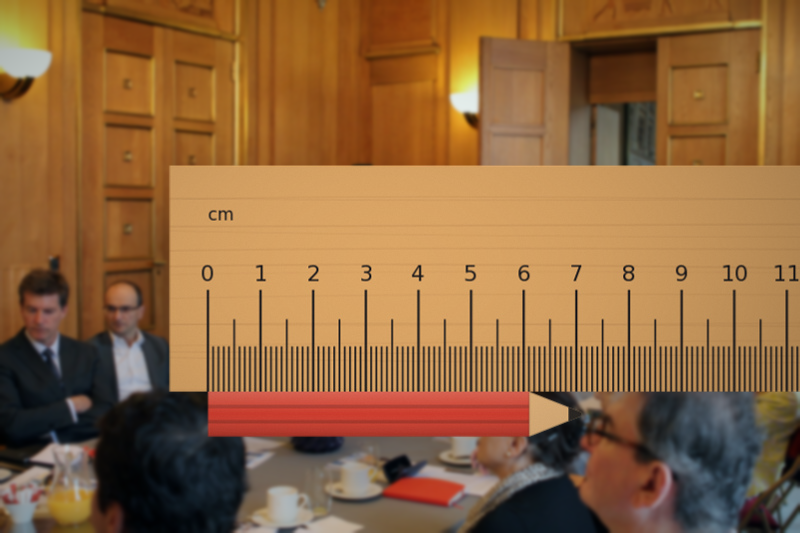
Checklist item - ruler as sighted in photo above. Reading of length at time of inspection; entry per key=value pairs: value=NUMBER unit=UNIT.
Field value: value=7.1 unit=cm
